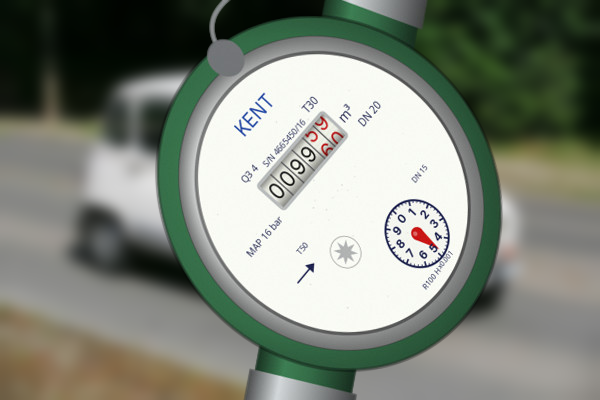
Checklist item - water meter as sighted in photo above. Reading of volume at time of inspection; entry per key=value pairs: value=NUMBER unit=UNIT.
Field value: value=99.594 unit=m³
